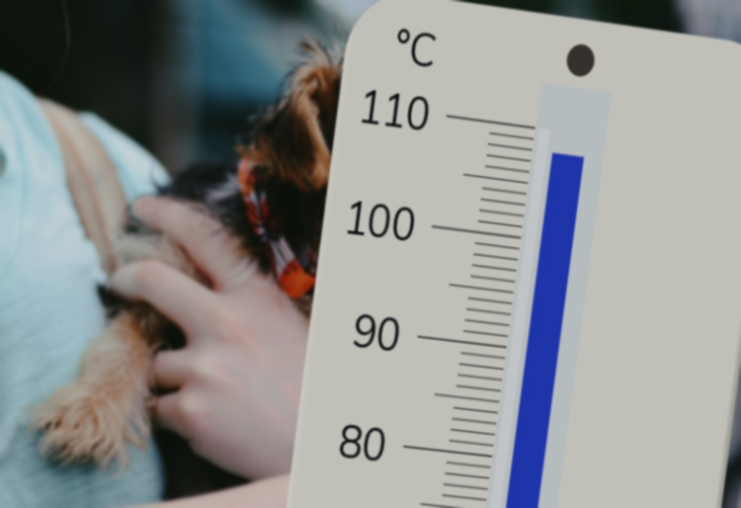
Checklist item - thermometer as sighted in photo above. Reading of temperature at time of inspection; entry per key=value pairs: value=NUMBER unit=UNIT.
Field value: value=108 unit=°C
